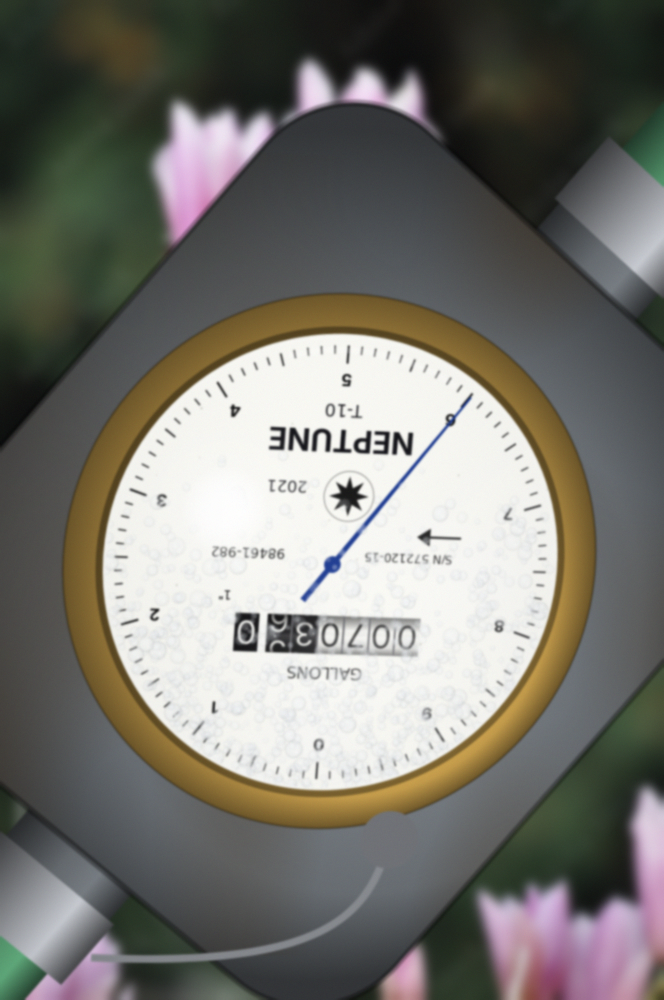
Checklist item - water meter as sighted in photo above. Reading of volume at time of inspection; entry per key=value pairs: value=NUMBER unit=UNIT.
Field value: value=70356.0 unit=gal
